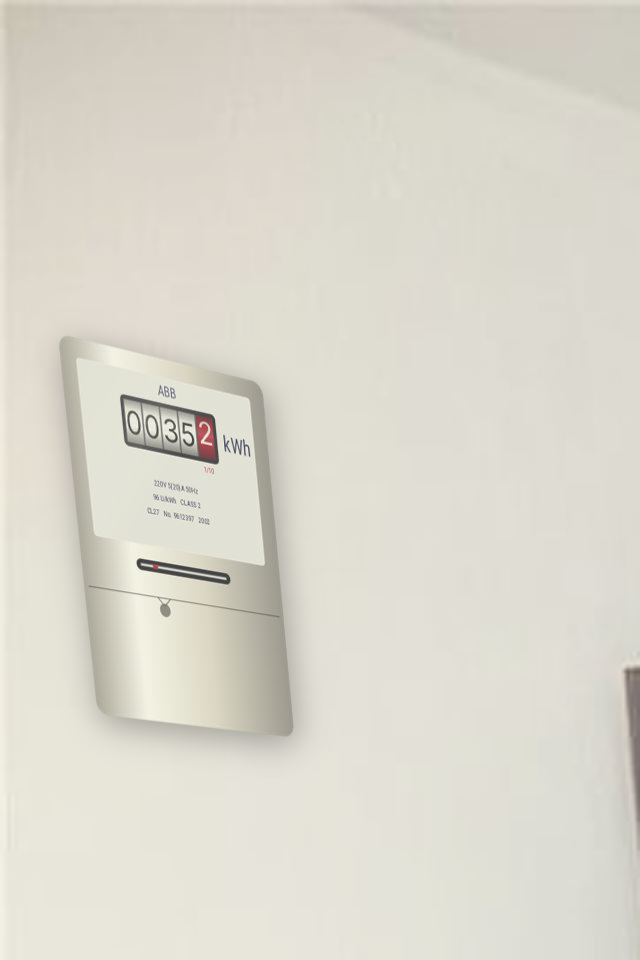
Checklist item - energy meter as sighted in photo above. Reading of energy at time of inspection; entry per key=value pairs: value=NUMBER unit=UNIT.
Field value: value=35.2 unit=kWh
